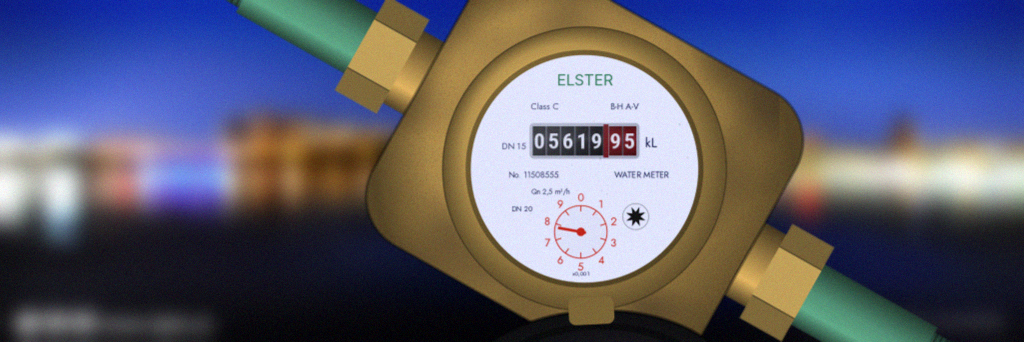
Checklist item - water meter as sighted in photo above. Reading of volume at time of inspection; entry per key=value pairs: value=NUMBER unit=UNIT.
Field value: value=5619.957 unit=kL
